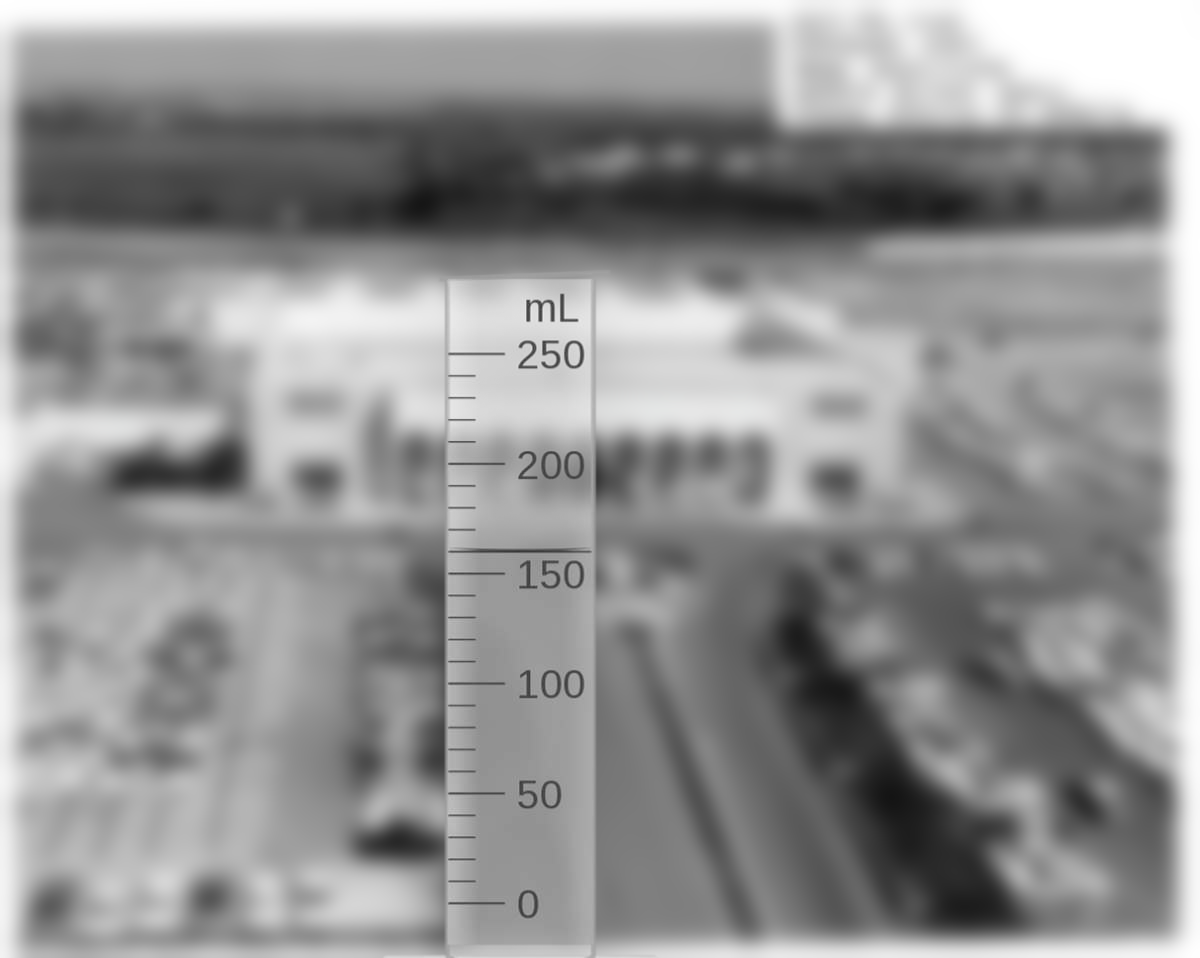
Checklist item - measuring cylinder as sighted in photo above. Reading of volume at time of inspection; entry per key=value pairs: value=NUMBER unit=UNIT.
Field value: value=160 unit=mL
